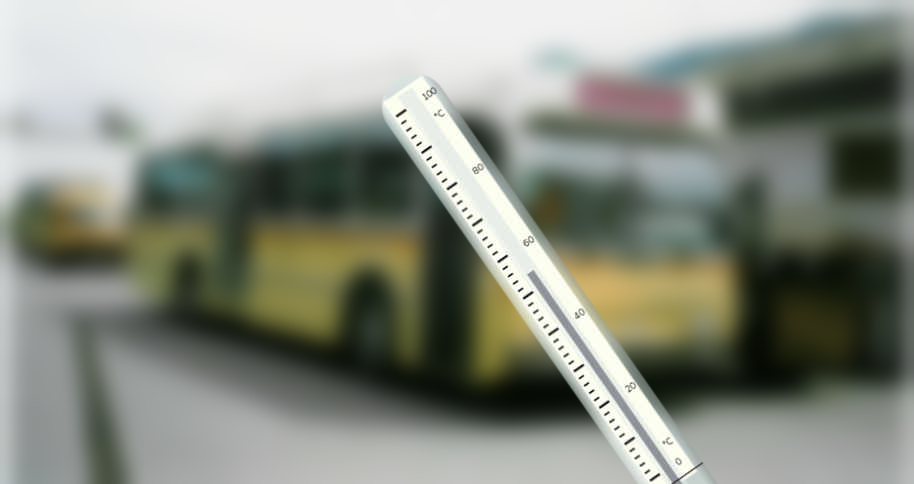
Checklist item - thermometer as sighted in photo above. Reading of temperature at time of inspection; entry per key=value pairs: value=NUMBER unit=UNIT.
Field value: value=54 unit=°C
